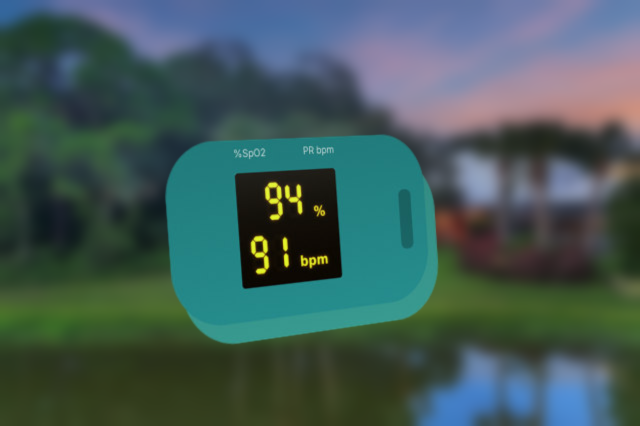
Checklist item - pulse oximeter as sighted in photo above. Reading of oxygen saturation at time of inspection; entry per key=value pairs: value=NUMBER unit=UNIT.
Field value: value=94 unit=%
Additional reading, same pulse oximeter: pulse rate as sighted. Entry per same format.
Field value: value=91 unit=bpm
